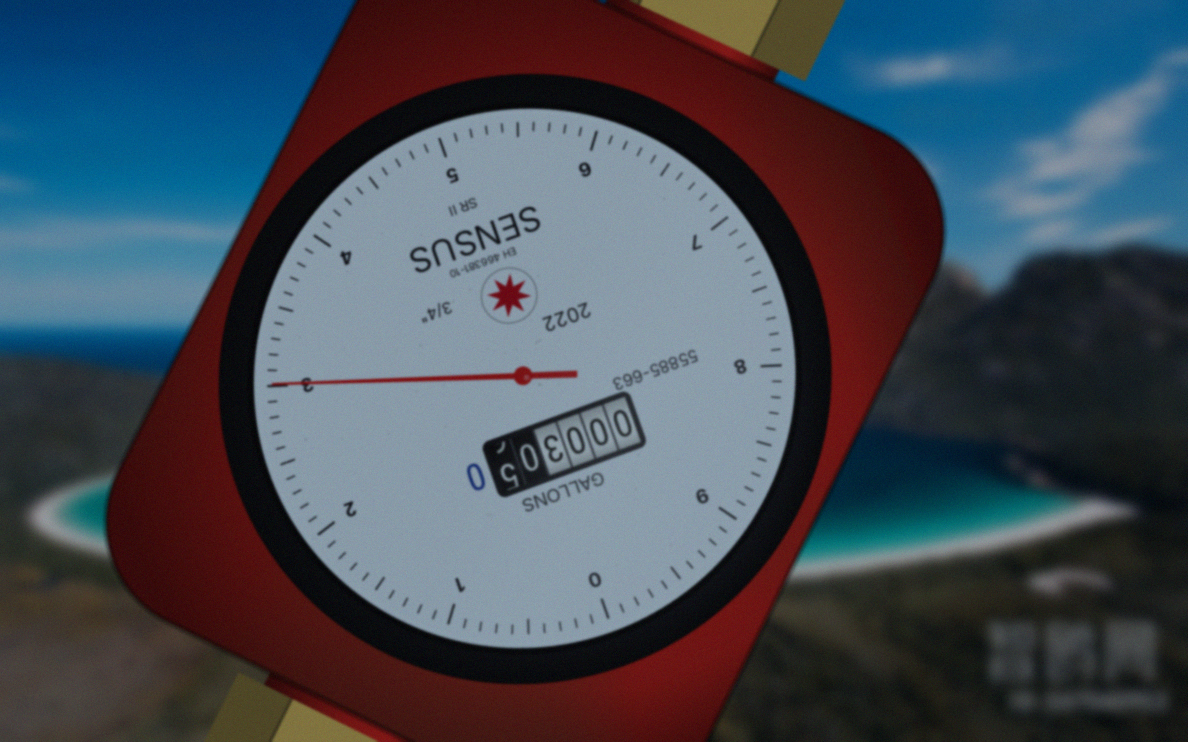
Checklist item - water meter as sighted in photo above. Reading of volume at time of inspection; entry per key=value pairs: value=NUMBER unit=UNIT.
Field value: value=3053.0 unit=gal
